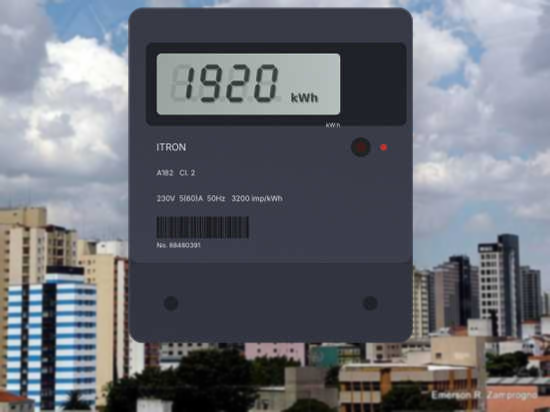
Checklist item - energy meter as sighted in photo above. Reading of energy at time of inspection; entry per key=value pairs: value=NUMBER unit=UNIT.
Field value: value=1920 unit=kWh
